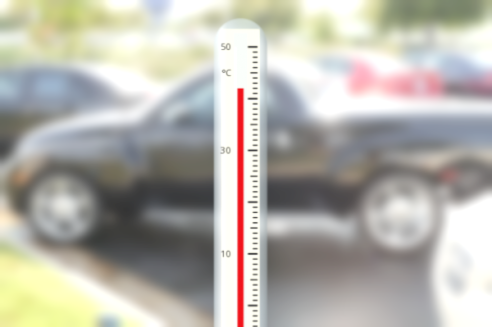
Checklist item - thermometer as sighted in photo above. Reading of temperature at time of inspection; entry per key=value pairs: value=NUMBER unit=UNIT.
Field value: value=42 unit=°C
